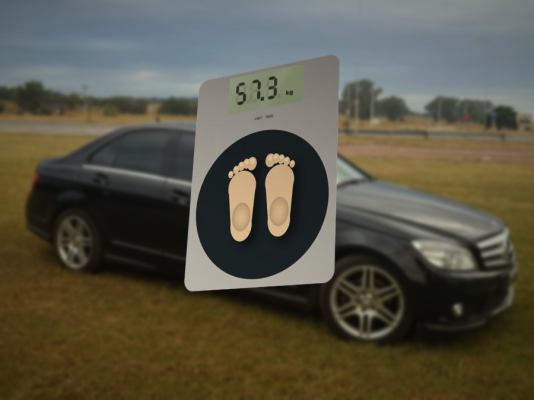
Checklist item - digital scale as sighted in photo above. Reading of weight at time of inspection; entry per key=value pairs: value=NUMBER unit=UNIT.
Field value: value=57.3 unit=kg
